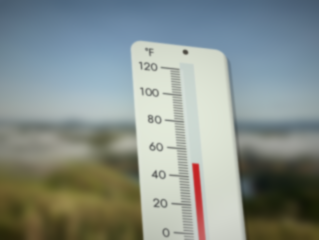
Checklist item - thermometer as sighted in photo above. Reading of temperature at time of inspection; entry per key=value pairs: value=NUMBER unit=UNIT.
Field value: value=50 unit=°F
